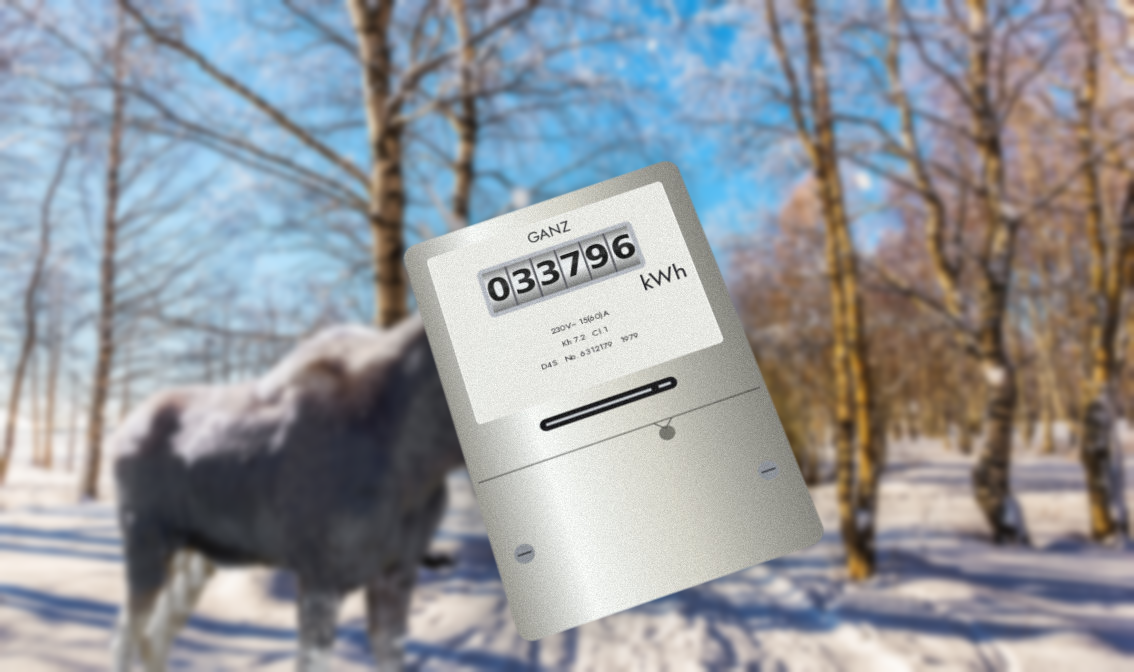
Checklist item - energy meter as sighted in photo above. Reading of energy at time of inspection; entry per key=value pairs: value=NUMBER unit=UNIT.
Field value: value=33796 unit=kWh
